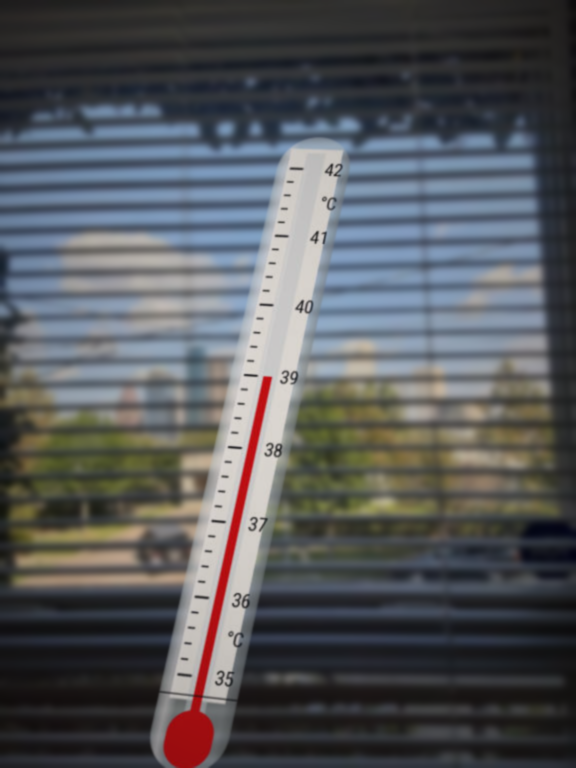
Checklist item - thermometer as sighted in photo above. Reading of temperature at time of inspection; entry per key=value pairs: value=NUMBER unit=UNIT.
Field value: value=39 unit=°C
